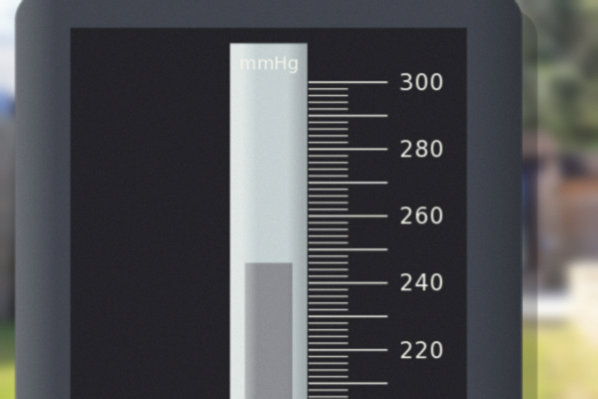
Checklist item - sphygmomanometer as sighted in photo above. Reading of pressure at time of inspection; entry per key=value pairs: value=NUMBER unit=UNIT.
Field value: value=246 unit=mmHg
